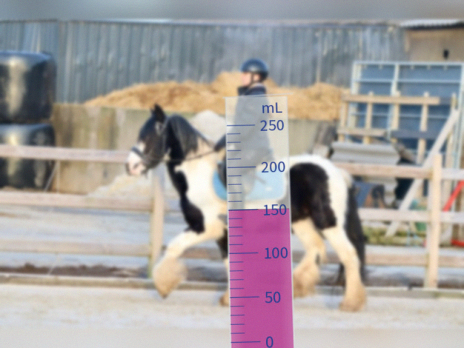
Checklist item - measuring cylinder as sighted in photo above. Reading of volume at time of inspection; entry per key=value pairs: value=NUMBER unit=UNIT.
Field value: value=150 unit=mL
